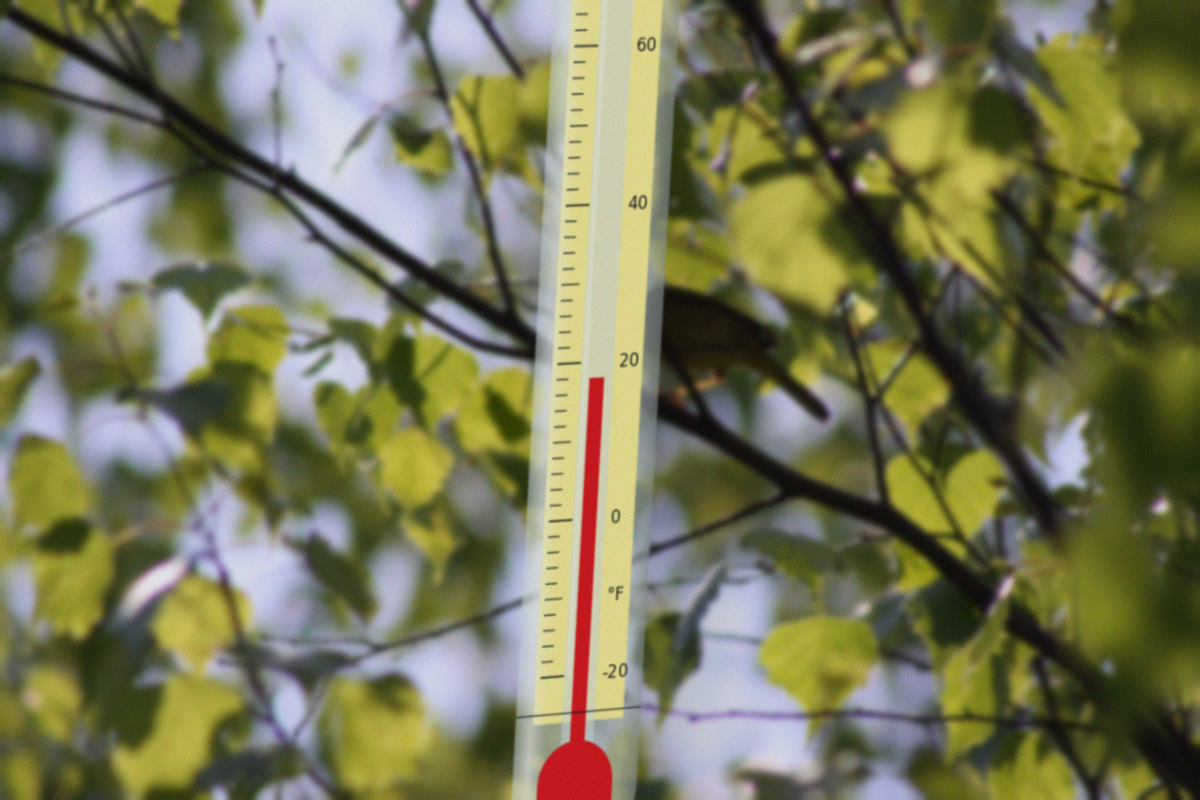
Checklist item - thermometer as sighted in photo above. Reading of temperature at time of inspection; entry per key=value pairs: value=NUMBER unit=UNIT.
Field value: value=18 unit=°F
